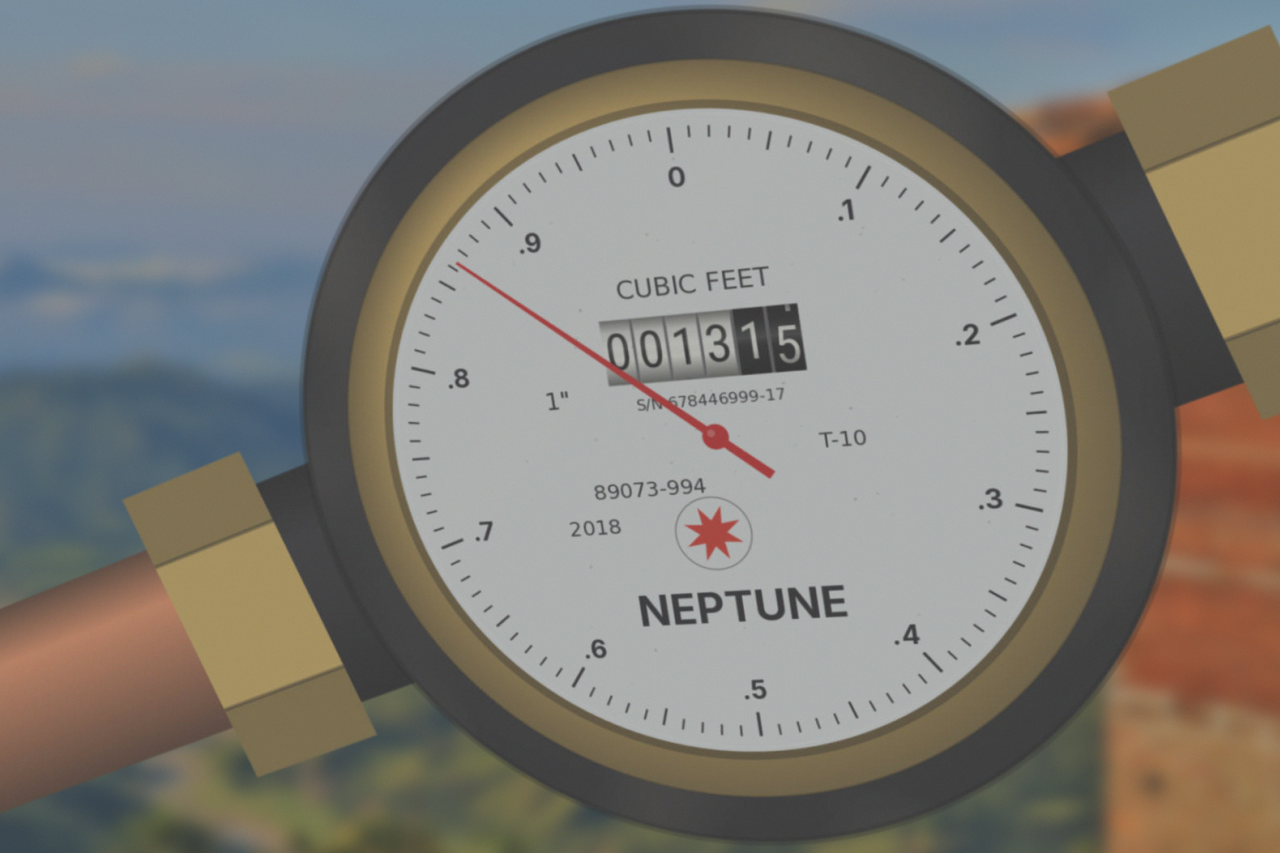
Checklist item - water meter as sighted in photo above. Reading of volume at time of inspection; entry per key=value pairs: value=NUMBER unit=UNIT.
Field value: value=1314.86 unit=ft³
